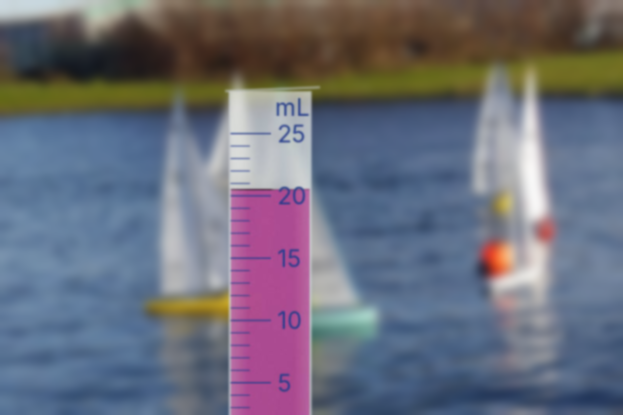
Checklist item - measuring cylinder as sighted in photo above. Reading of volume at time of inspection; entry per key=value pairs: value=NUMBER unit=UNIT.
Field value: value=20.5 unit=mL
